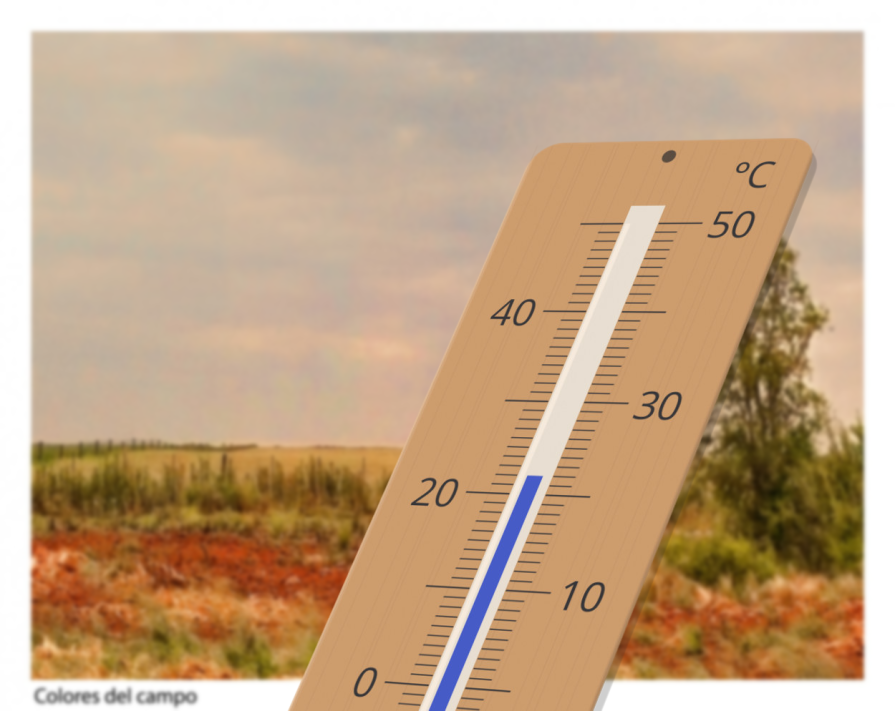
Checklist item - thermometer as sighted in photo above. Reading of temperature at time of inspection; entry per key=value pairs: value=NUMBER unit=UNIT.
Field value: value=22 unit=°C
